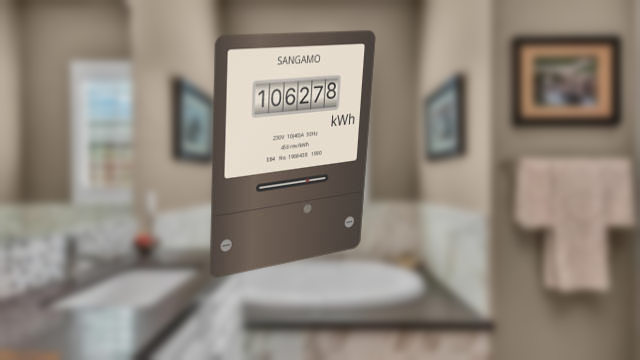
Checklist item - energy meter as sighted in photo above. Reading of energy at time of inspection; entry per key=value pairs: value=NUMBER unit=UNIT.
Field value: value=106278 unit=kWh
